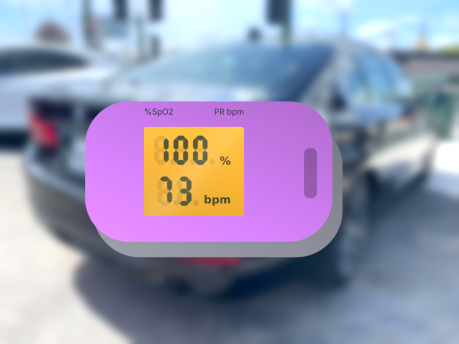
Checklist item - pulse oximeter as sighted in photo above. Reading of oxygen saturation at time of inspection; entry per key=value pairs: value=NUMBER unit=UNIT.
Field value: value=100 unit=%
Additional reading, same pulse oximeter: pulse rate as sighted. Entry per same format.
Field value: value=73 unit=bpm
